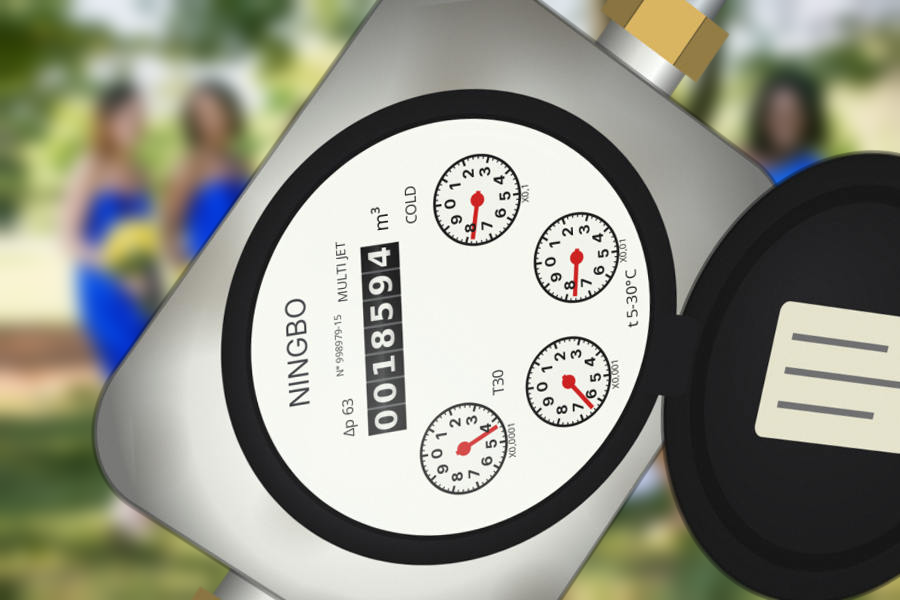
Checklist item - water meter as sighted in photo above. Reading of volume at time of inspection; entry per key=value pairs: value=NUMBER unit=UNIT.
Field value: value=18594.7764 unit=m³
